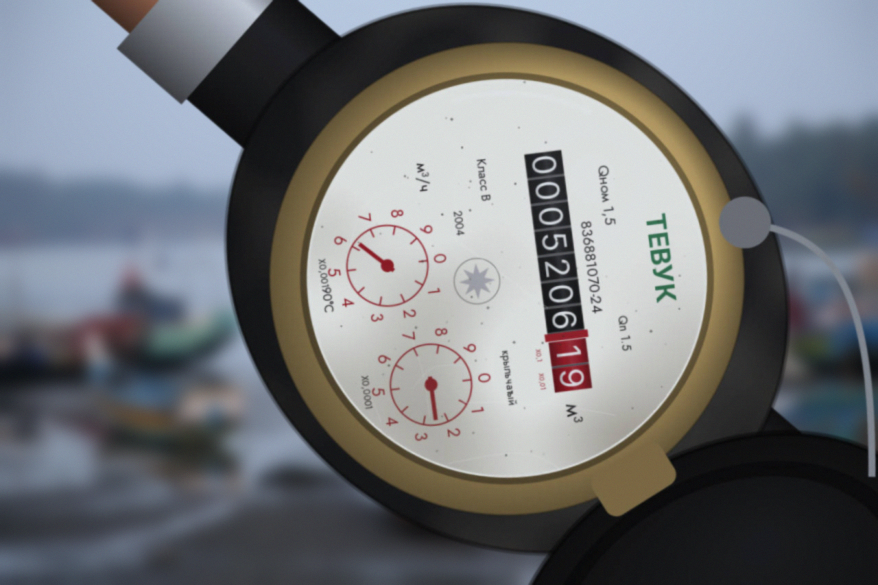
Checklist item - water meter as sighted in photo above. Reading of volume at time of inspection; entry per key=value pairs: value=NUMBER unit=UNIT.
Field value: value=5206.1962 unit=m³
